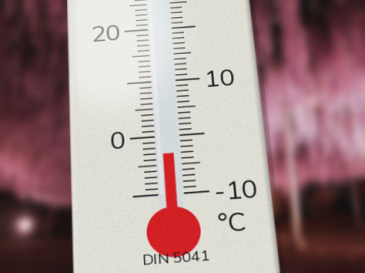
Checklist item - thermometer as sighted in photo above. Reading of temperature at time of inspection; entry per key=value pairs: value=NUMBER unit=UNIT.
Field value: value=-3 unit=°C
